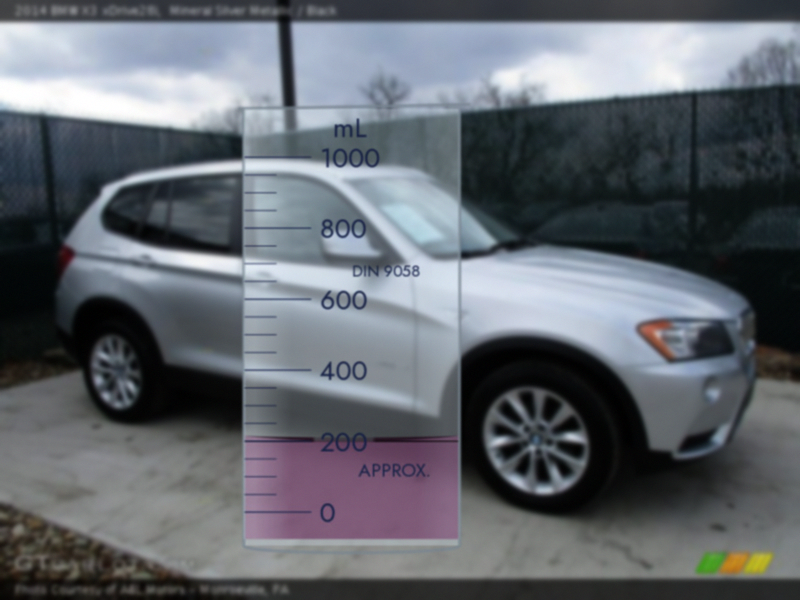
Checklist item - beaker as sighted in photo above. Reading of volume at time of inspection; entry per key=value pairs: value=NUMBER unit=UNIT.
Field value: value=200 unit=mL
